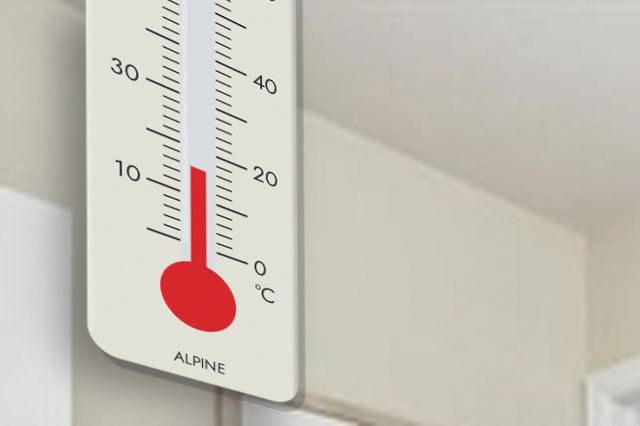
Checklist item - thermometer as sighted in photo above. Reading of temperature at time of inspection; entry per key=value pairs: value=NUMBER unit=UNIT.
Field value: value=16 unit=°C
